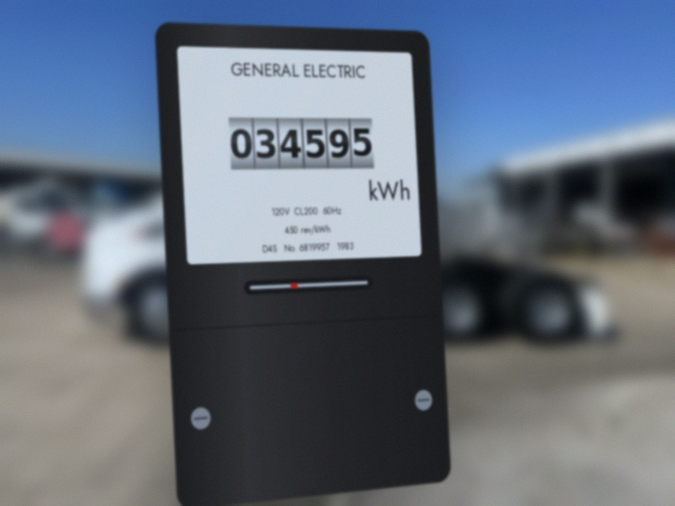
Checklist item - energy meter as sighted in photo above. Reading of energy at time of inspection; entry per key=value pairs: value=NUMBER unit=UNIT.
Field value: value=34595 unit=kWh
